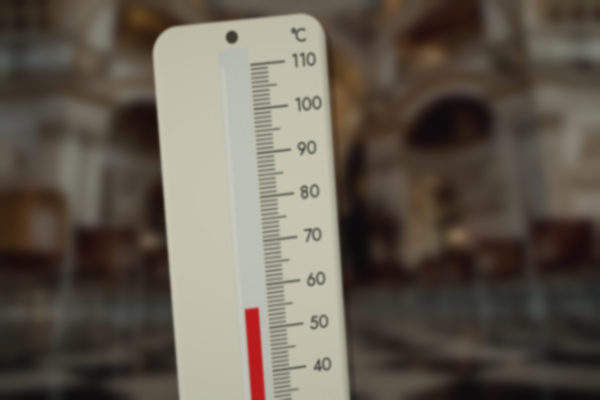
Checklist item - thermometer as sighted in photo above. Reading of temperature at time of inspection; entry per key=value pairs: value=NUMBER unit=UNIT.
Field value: value=55 unit=°C
